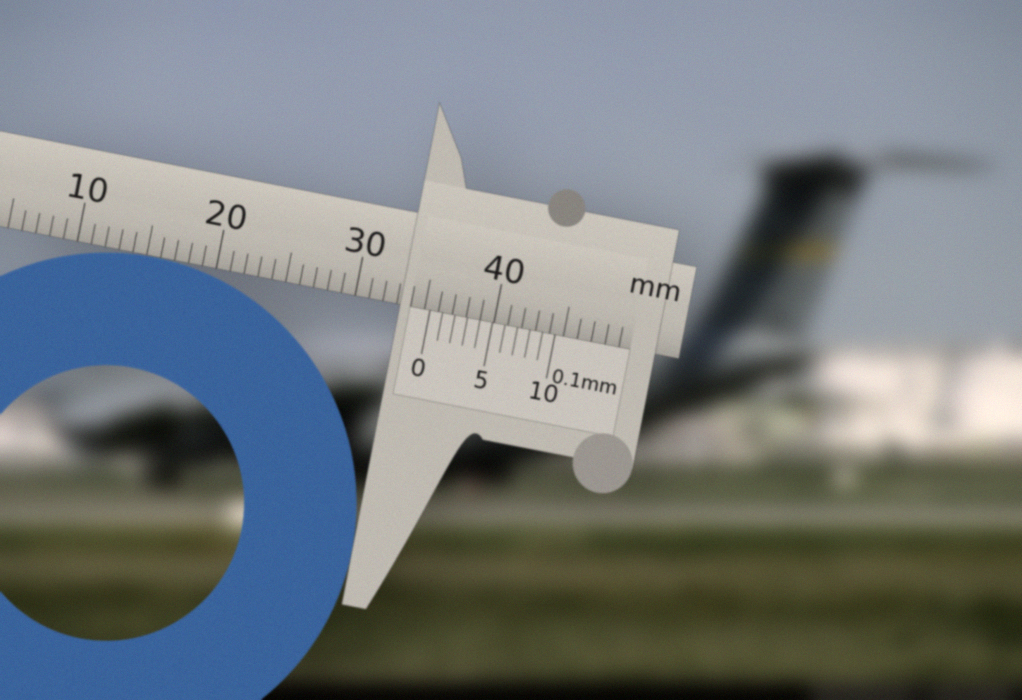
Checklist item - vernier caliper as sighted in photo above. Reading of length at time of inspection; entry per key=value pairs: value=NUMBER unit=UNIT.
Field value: value=35.4 unit=mm
